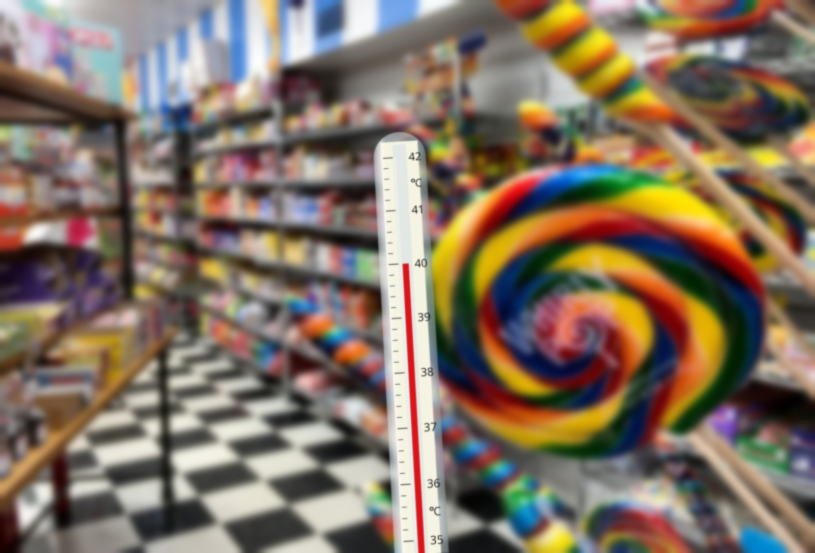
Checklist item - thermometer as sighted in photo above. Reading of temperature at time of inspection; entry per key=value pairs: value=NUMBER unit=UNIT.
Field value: value=40 unit=°C
